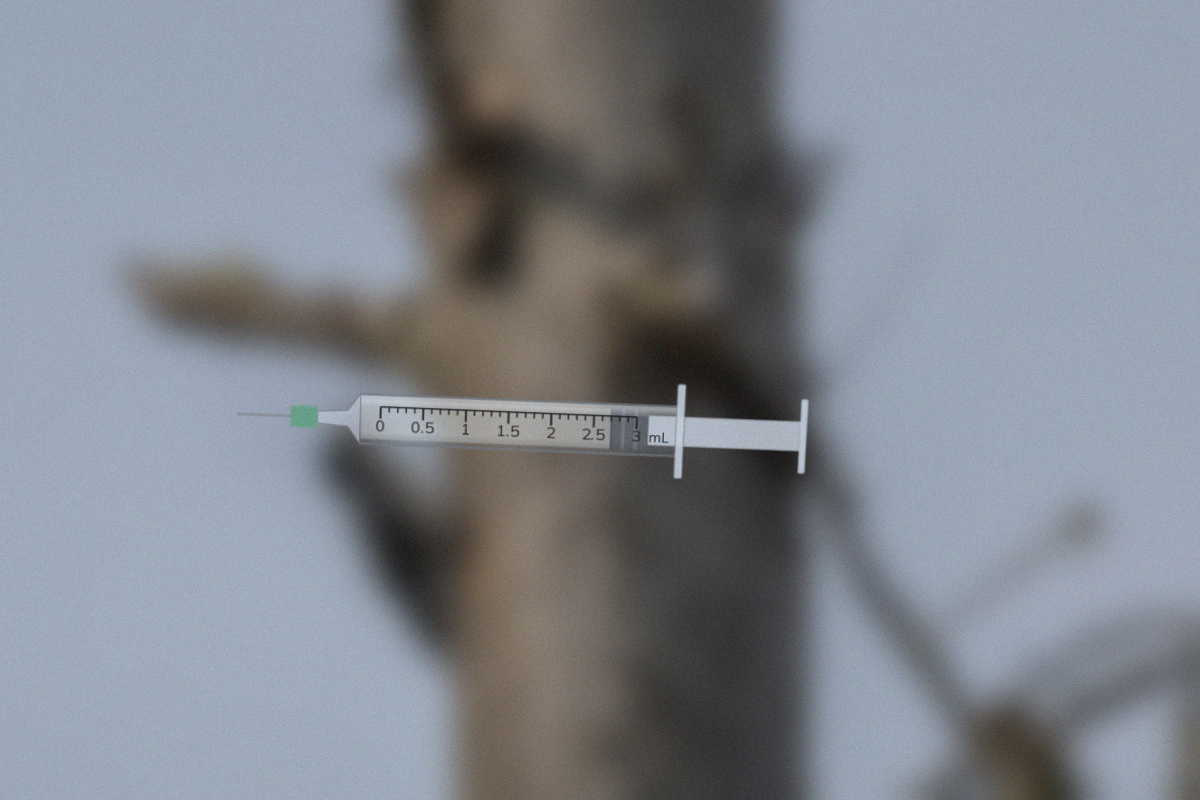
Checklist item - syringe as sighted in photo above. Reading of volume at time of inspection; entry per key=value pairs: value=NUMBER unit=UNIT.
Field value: value=2.7 unit=mL
